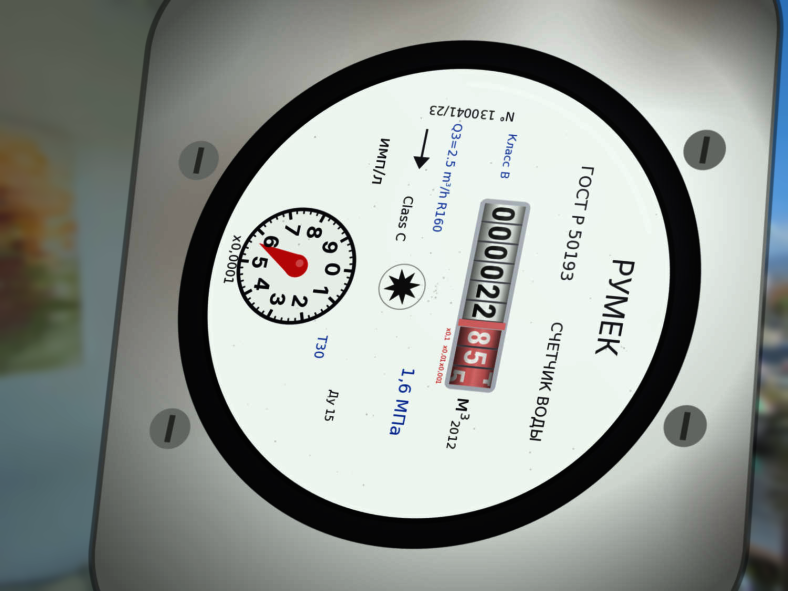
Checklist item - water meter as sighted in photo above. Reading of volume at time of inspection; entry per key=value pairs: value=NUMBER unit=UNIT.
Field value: value=22.8545 unit=m³
